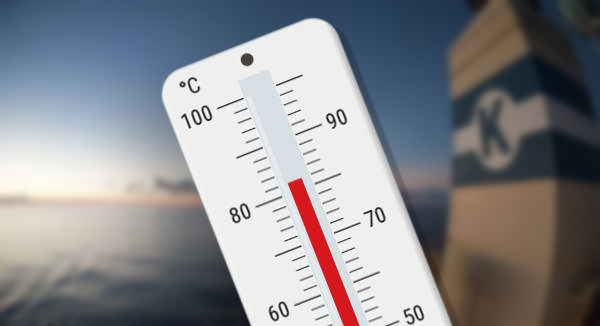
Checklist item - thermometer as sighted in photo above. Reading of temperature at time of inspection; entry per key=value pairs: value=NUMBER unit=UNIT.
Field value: value=82 unit=°C
